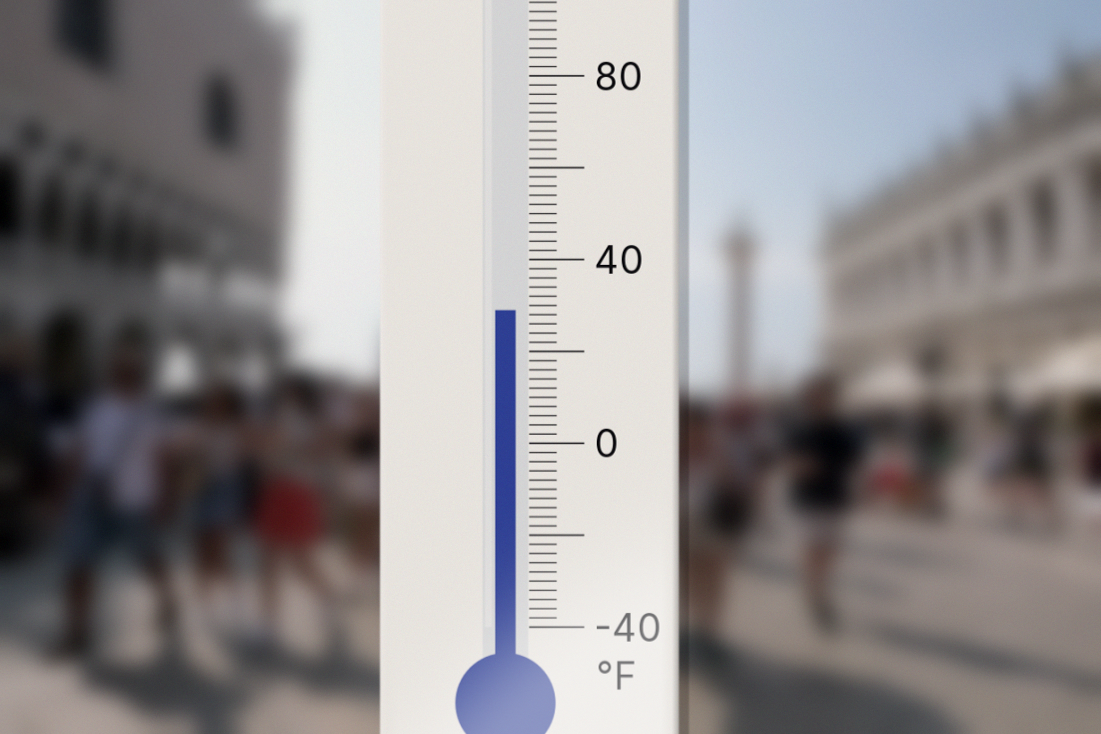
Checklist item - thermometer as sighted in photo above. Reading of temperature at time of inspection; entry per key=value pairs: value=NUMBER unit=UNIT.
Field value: value=29 unit=°F
